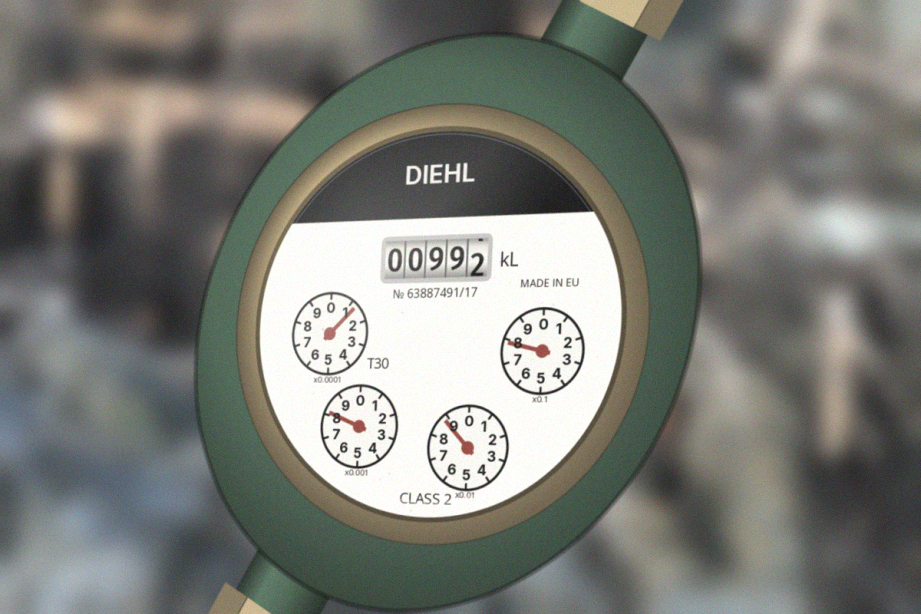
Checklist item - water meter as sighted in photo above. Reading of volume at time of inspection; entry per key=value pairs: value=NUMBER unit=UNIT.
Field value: value=991.7881 unit=kL
